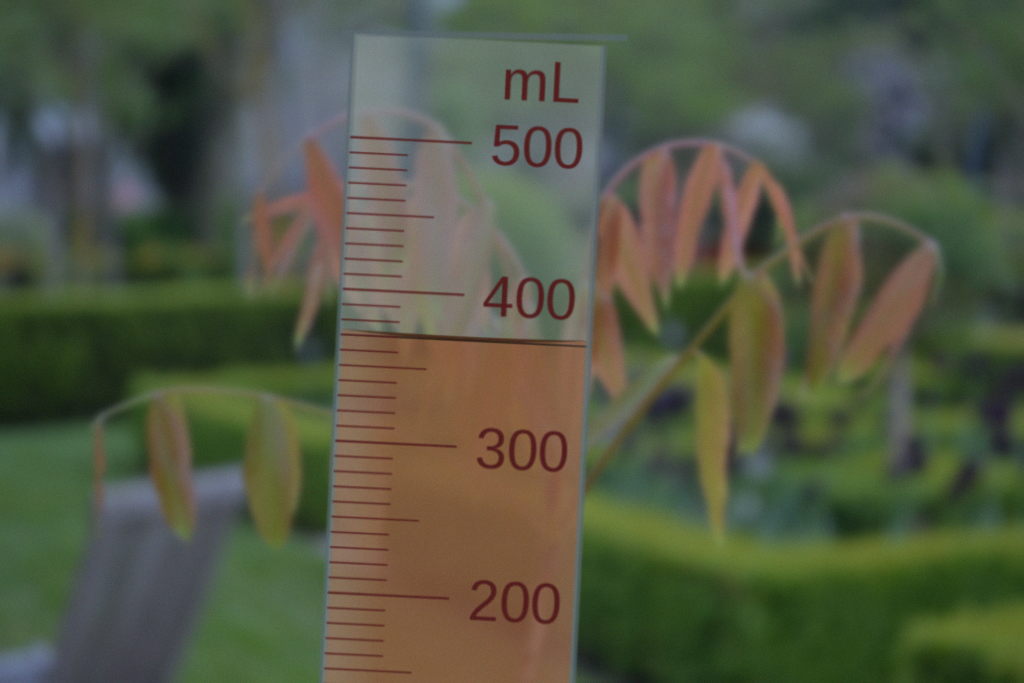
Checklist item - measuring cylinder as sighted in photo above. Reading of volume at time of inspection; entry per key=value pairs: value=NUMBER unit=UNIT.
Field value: value=370 unit=mL
